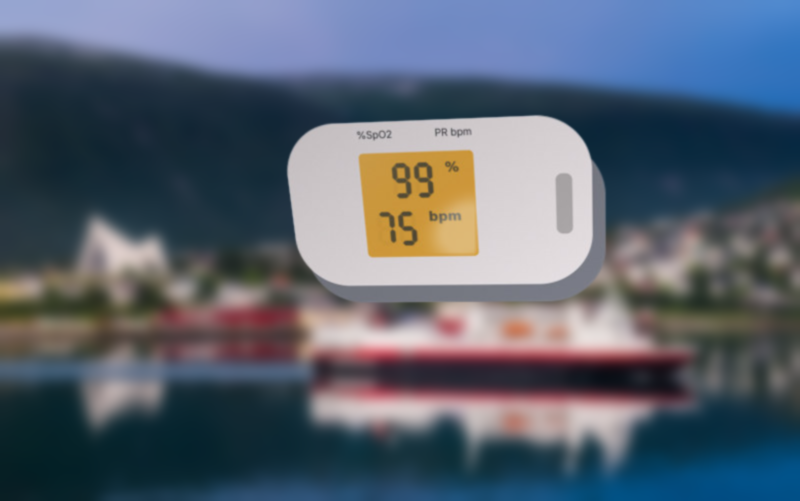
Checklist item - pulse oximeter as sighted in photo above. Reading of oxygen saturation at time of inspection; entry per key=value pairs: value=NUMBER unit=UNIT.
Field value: value=99 unit=%
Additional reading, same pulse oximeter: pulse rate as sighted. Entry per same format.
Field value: value=75 unit=bpm
